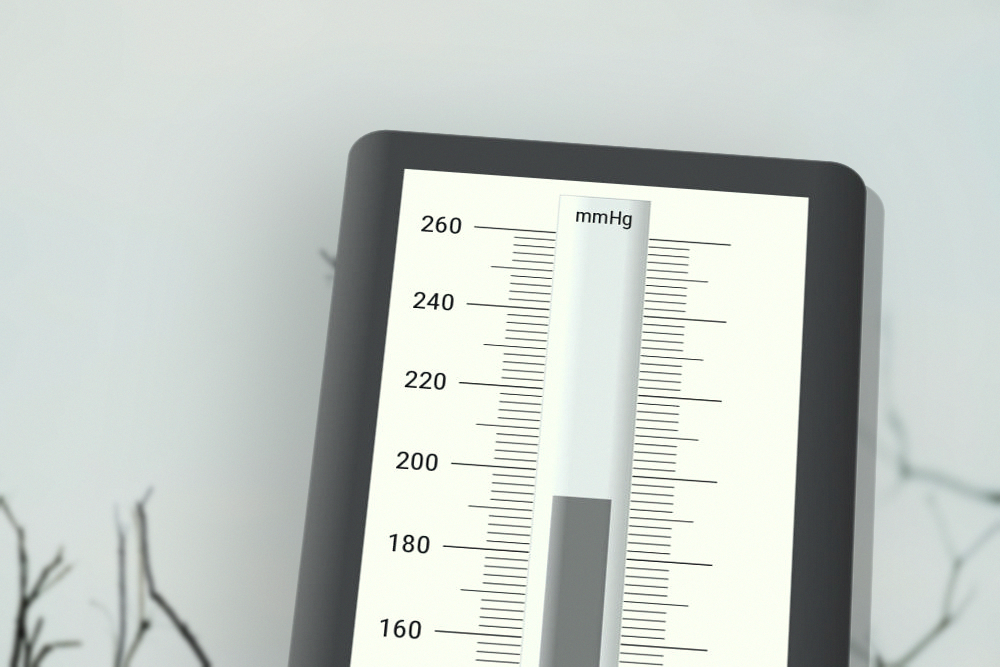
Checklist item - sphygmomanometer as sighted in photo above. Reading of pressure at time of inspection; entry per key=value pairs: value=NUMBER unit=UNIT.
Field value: value=194 unit=mmHg
